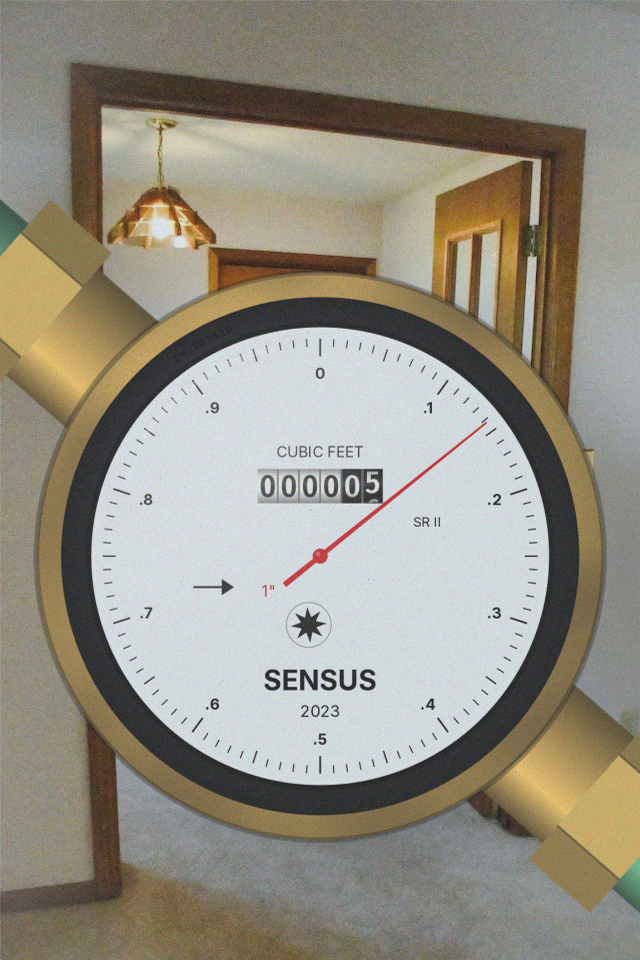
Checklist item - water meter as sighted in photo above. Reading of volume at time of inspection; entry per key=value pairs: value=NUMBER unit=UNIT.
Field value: value=5.14 unit=ft³
